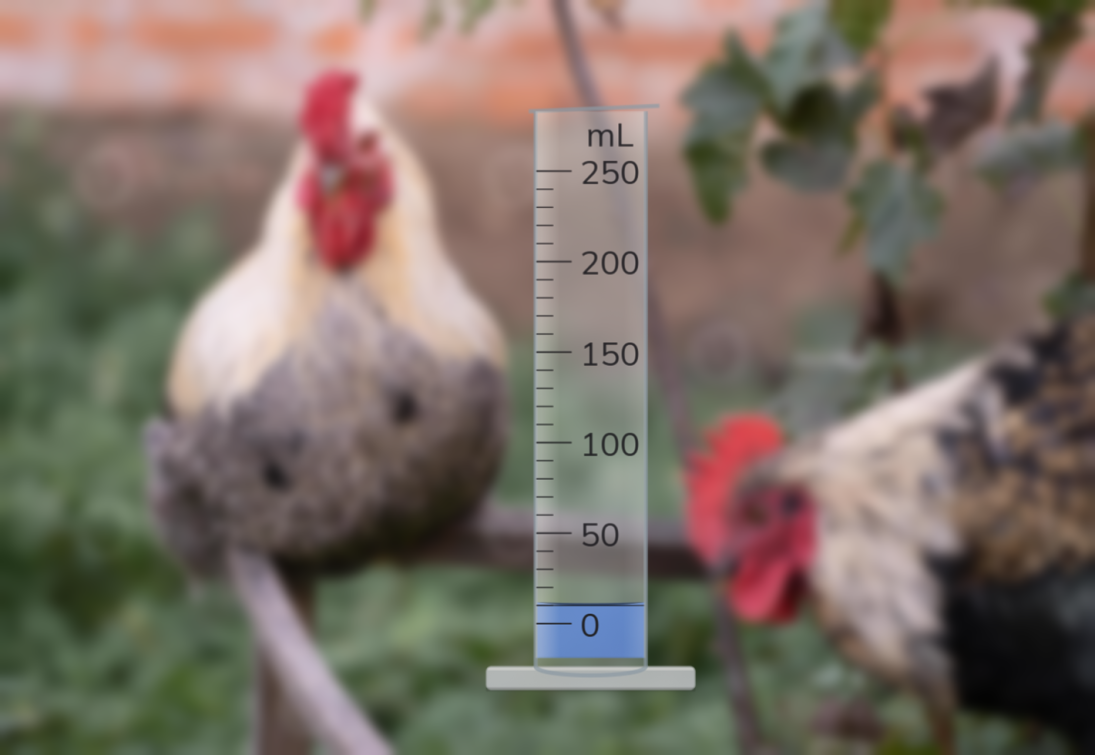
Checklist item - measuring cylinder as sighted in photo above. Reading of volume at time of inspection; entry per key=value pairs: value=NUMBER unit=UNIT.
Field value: value=10 unit=mL
